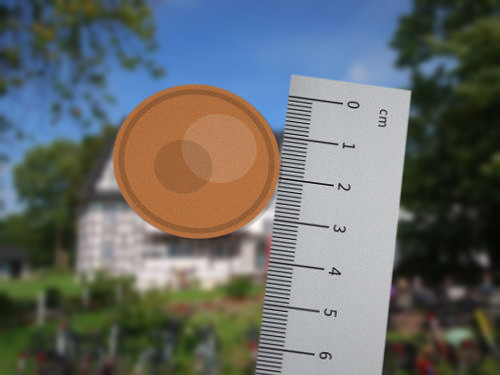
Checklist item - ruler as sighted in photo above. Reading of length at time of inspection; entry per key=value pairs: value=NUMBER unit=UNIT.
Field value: value=3.7 unit=cm
